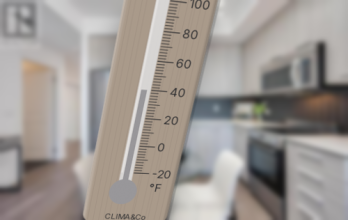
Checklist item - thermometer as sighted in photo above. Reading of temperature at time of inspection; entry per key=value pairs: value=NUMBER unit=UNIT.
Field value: value=40 unit=°F
